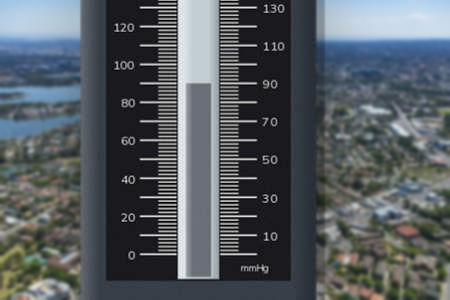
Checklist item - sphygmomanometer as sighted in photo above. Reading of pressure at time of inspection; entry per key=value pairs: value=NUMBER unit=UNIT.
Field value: value=90 unit=mmHg
